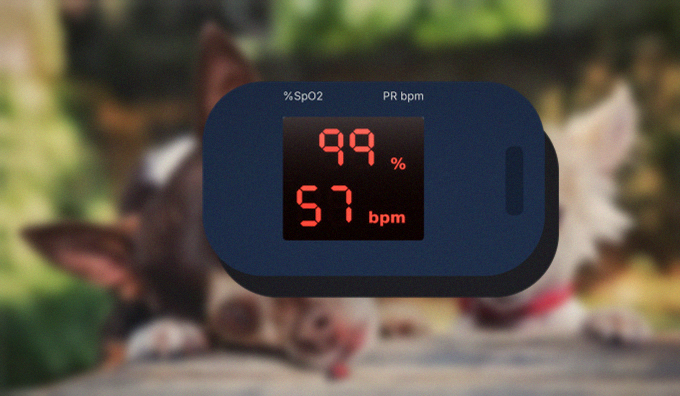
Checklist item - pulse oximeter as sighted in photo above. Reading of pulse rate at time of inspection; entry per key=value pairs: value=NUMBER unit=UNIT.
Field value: value=57 unit=bpm
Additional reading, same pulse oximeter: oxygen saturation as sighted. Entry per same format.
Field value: value=99 unit=%
